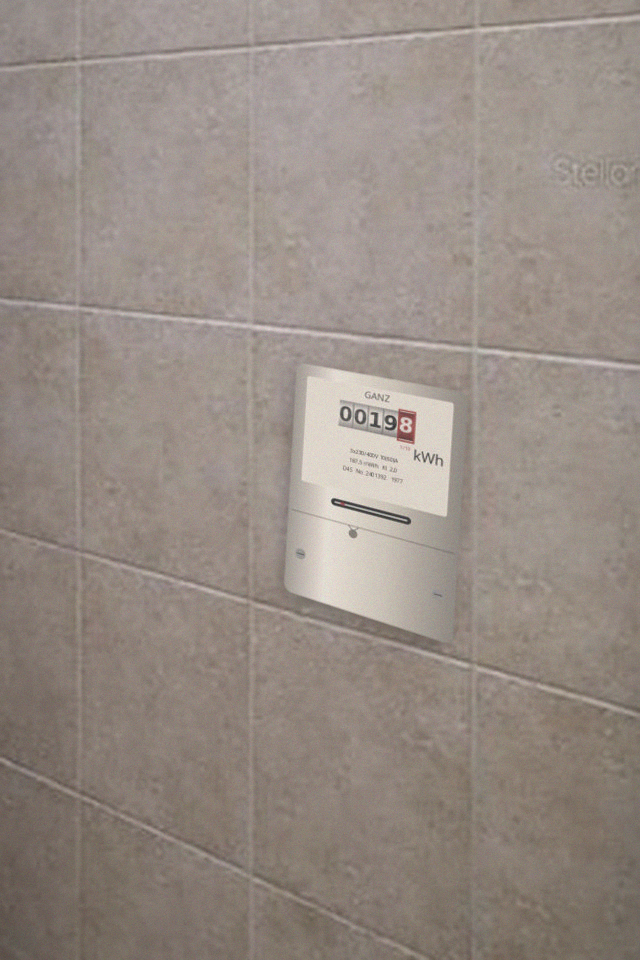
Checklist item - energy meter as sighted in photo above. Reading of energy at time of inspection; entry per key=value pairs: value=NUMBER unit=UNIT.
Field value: value=19.8 unit=kWh
